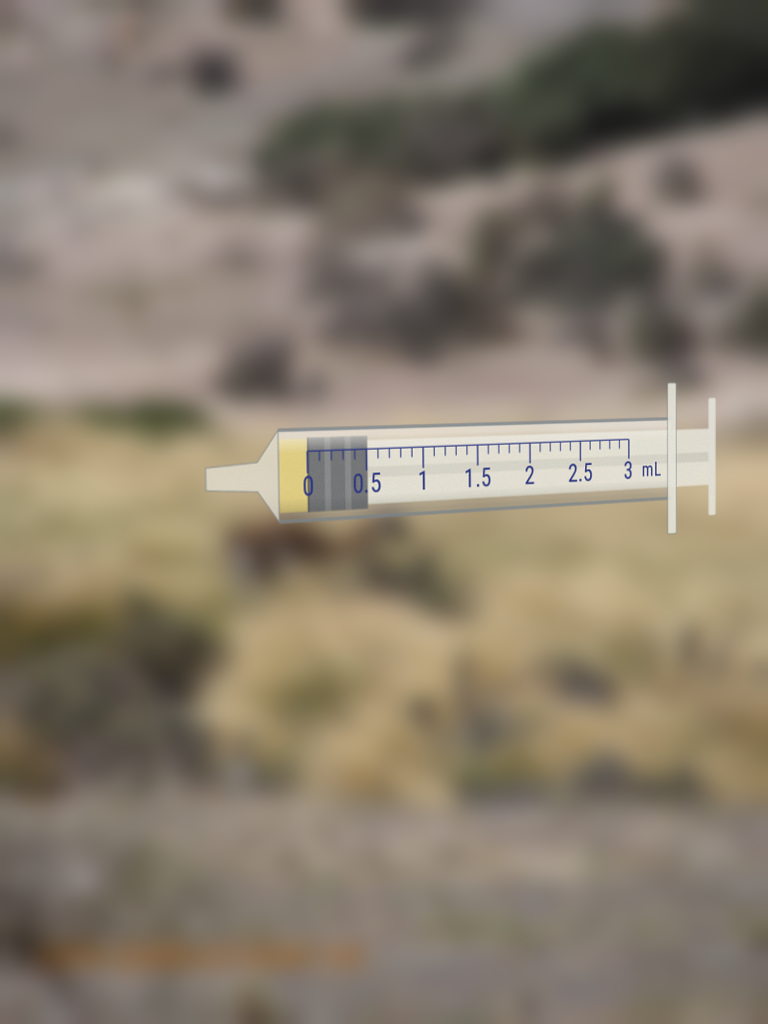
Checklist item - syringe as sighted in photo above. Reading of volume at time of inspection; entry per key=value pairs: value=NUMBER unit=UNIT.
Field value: value=0 unit=mL
